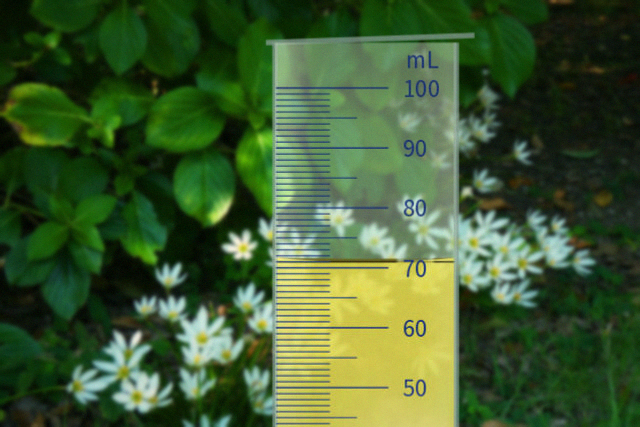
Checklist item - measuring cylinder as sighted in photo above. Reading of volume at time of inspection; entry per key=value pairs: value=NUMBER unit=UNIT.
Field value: value=71 unit=mL
